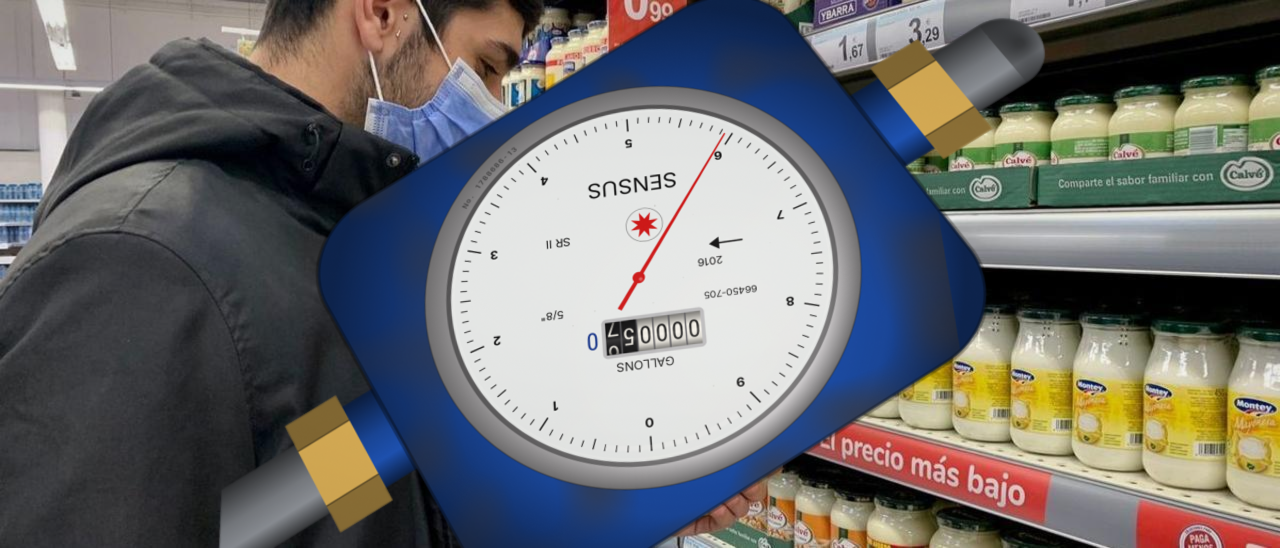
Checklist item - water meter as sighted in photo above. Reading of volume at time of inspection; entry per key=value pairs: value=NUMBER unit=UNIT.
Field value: value=565.9 unit=gal
